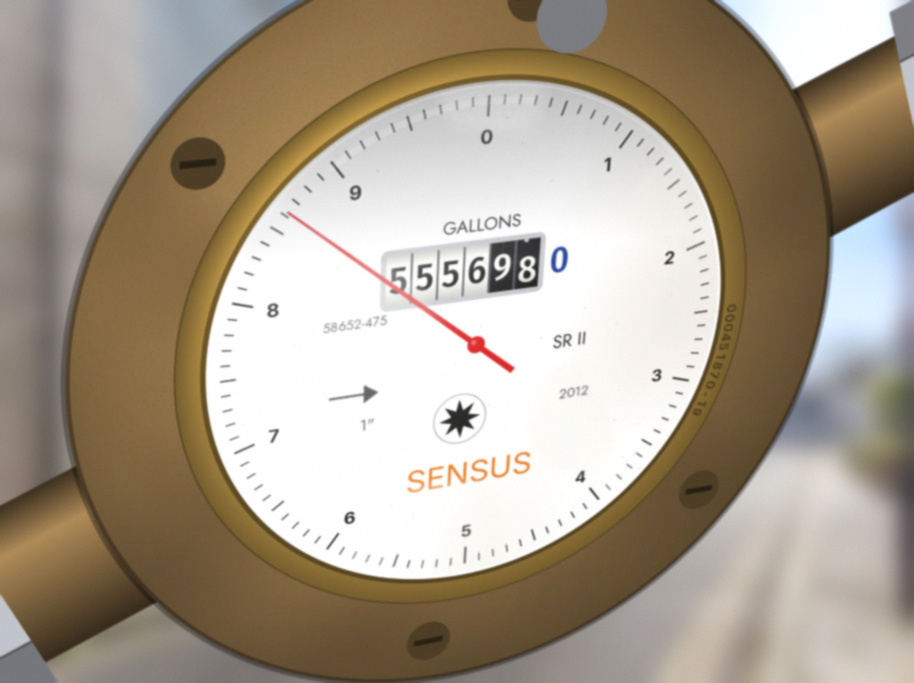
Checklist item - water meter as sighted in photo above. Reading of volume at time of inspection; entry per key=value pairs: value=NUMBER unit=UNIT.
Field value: value=5556978.6 unit=gal
